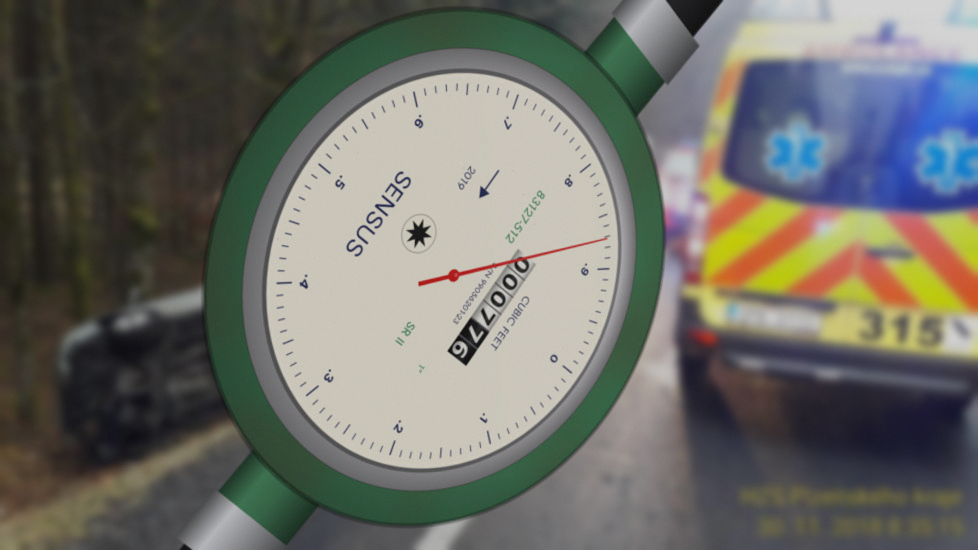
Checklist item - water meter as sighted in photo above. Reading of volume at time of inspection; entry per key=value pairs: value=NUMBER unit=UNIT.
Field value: value=775.87 unit=ft³
